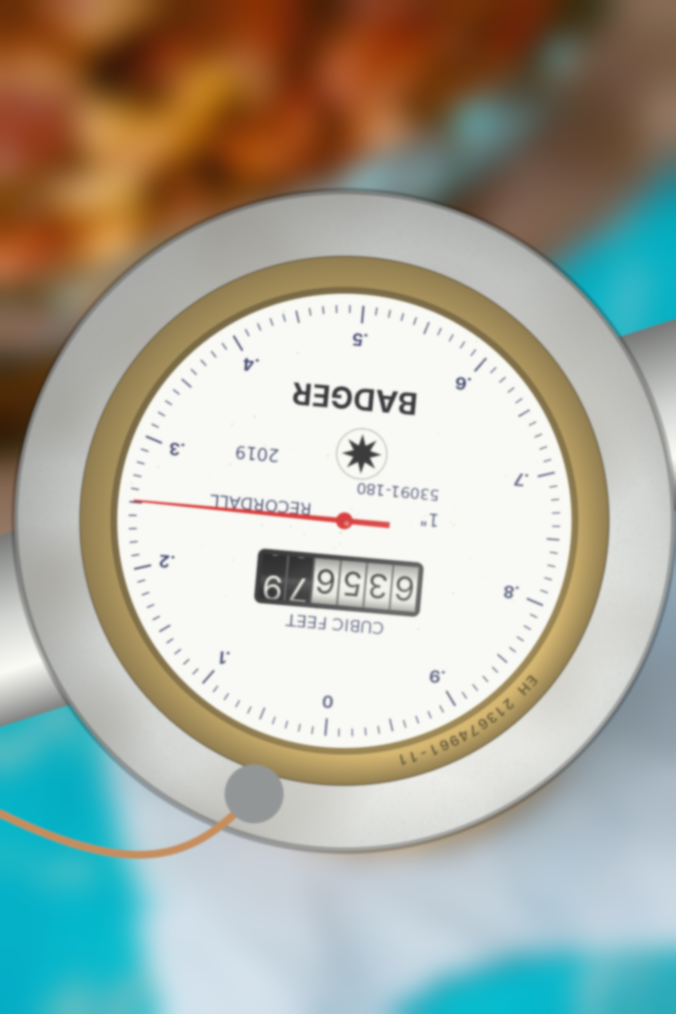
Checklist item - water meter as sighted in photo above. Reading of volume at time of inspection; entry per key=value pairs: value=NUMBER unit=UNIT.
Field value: value=635679.25 unit=ft³
